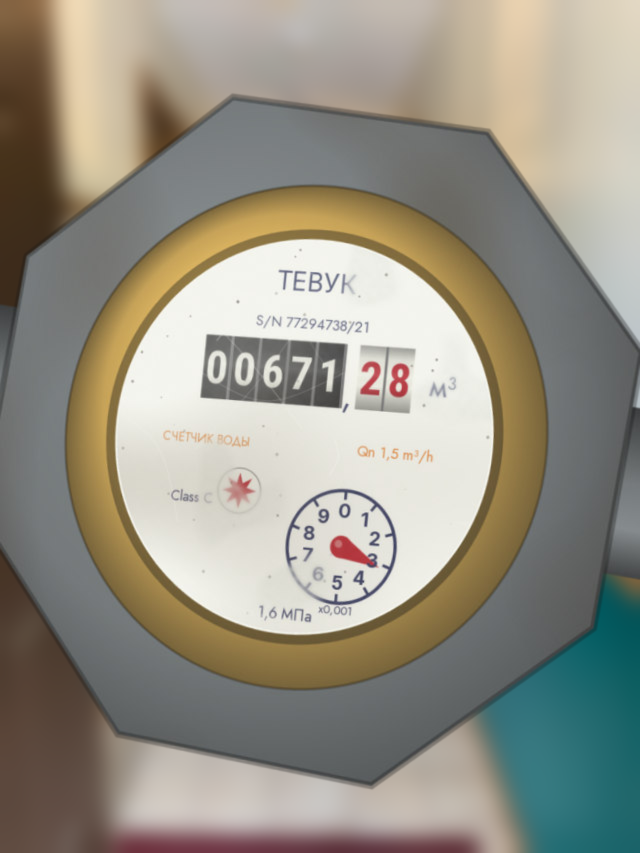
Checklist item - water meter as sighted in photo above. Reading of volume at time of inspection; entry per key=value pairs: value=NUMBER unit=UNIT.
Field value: value=671.283 unit=m³
